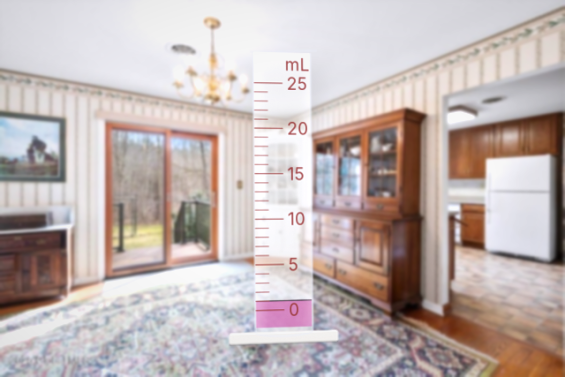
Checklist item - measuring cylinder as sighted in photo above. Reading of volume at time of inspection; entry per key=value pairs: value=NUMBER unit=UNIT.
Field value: value=1 unit=mL
